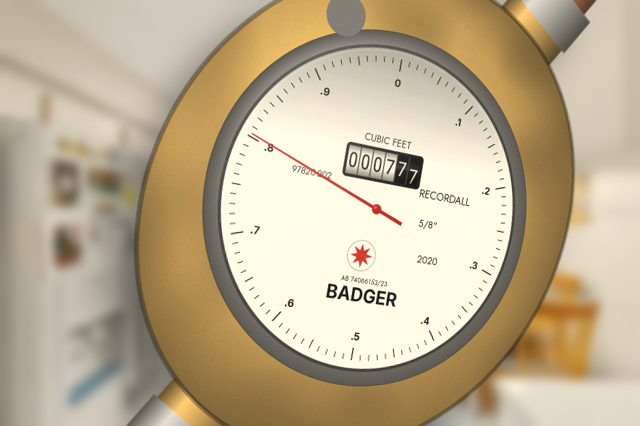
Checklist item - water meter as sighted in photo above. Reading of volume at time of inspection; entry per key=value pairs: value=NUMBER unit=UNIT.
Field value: value=776.80 unit=ft³
